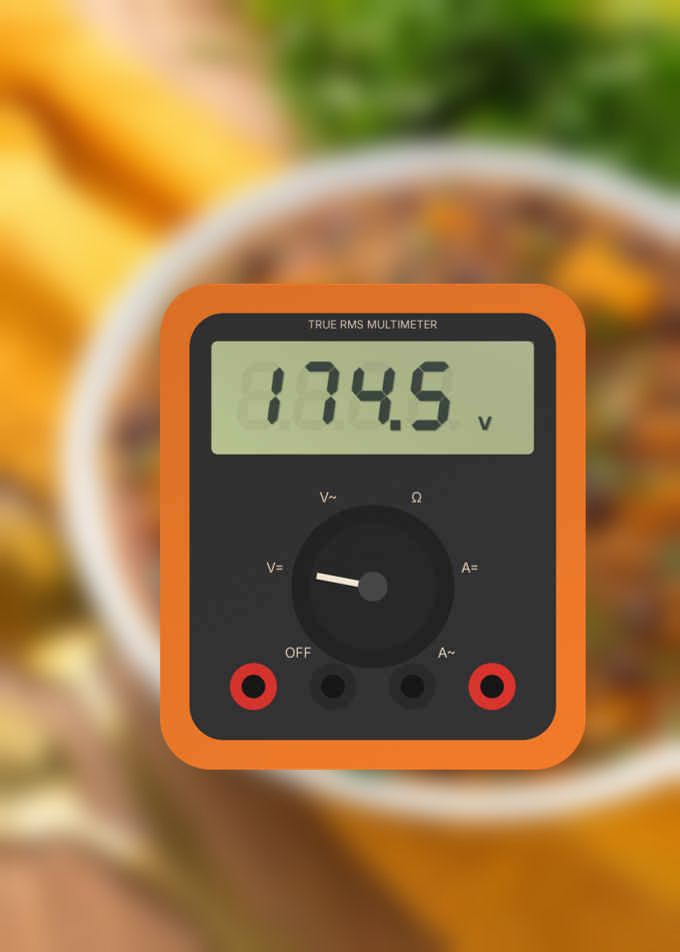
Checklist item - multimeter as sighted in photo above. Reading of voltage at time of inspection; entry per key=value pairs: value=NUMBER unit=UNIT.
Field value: value=174.5 unit=V
